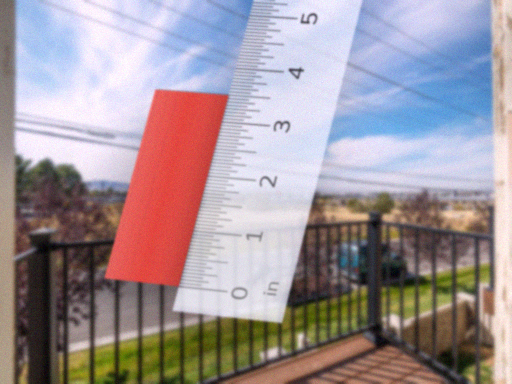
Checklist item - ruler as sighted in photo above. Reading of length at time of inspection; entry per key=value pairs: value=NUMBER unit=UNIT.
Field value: value=3.5 unit=in
